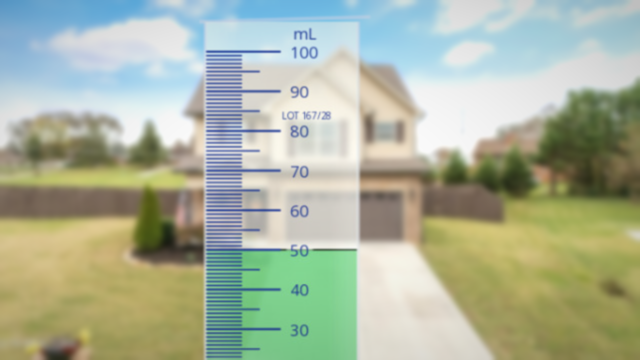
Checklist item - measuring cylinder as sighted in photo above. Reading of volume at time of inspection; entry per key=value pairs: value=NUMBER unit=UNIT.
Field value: value=50 unit=mL
